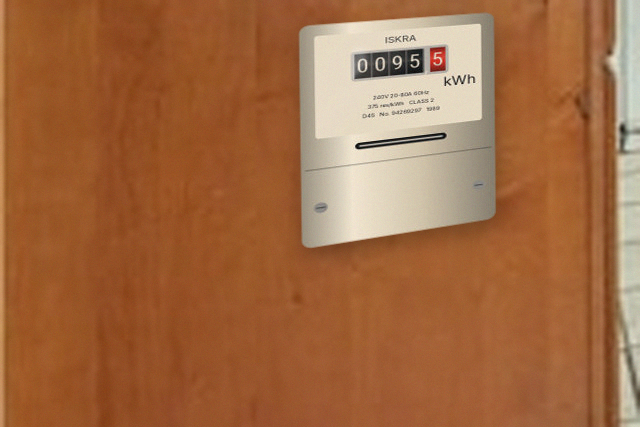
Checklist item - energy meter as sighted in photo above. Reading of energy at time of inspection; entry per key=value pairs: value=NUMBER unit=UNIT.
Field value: value=95.5 unit=kWh
